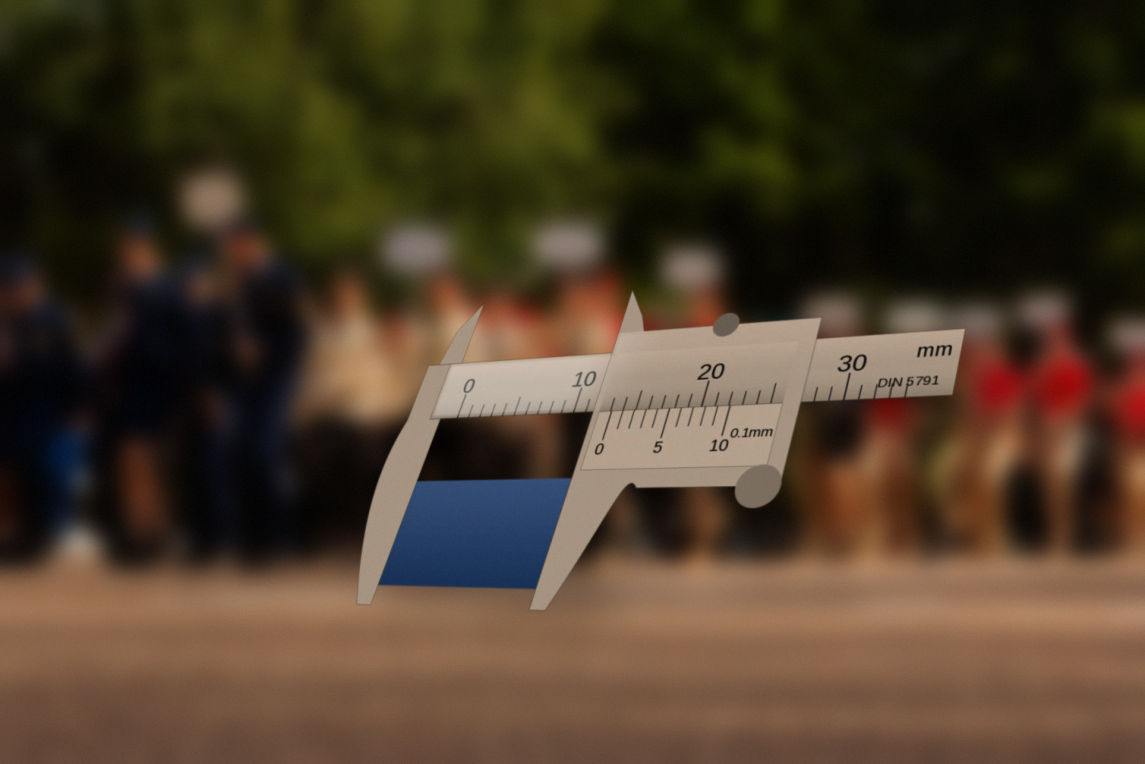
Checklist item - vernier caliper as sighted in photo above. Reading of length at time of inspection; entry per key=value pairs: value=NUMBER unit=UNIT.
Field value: value=13.1 unit=mm
